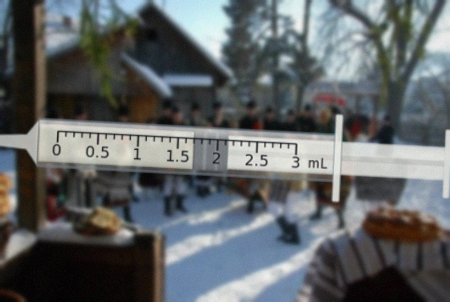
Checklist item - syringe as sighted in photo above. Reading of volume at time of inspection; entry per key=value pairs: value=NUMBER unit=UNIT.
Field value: value=1.7 unit=mL
